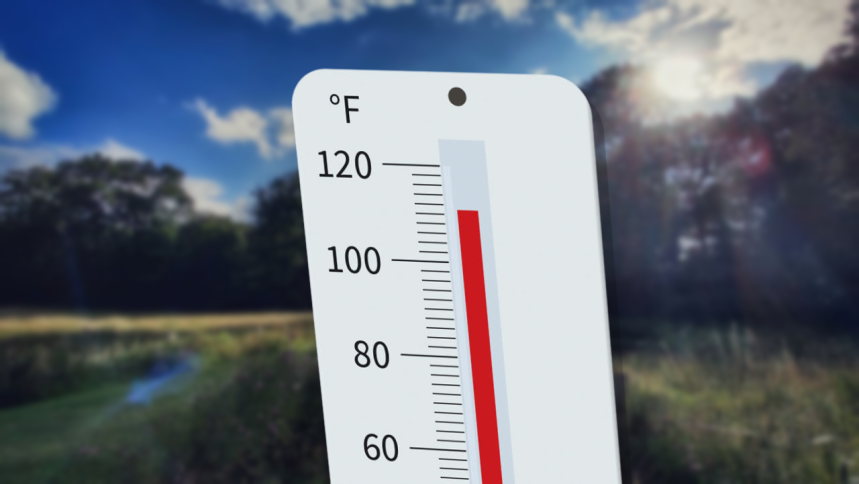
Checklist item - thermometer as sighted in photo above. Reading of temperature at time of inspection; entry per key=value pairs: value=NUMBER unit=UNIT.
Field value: value=111 unit=°F
